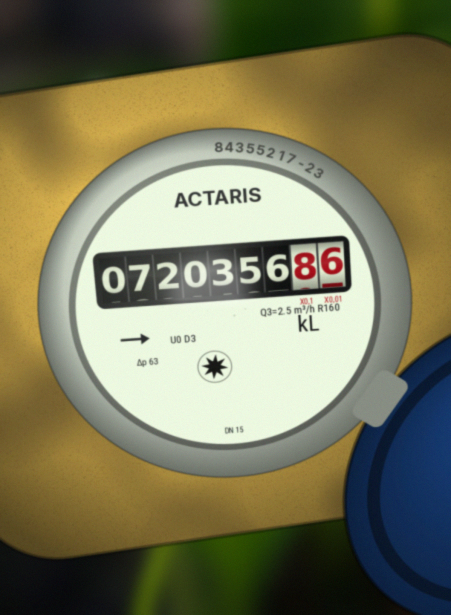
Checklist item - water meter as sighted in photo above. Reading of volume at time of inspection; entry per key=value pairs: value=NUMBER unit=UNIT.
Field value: value=720356.86 unit=kL
